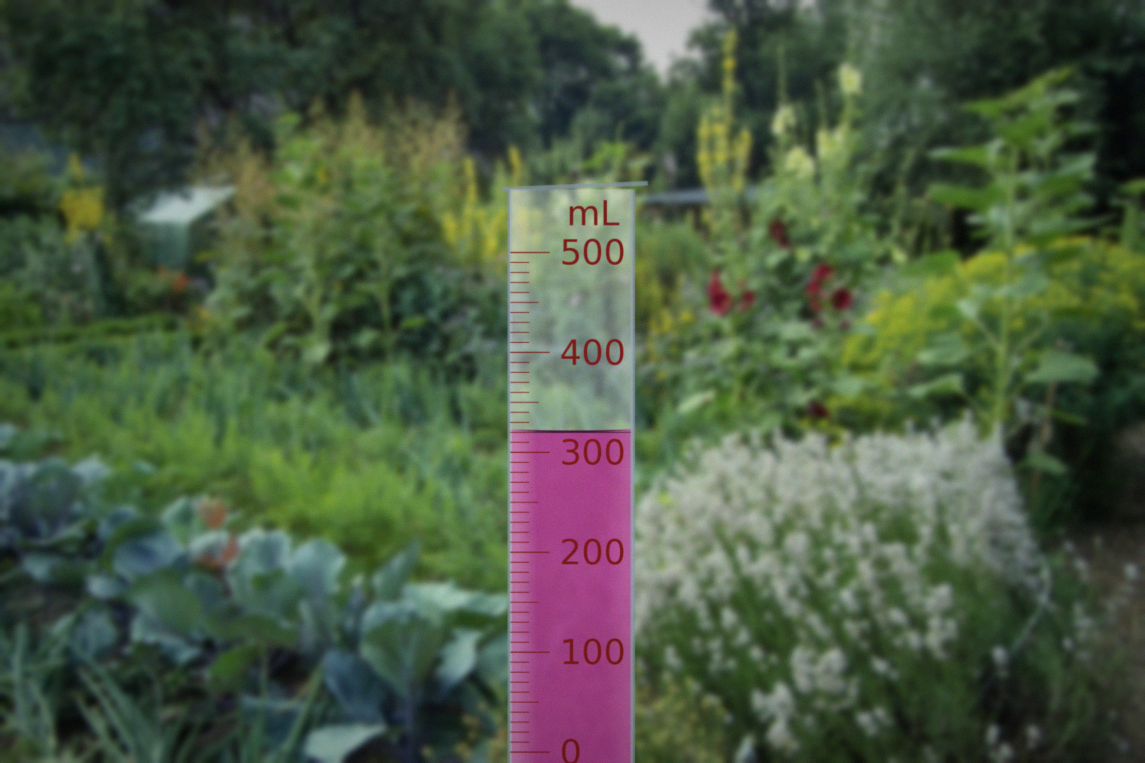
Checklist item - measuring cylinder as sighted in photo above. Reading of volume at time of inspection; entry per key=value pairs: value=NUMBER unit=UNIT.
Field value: value=320 unit=mL
